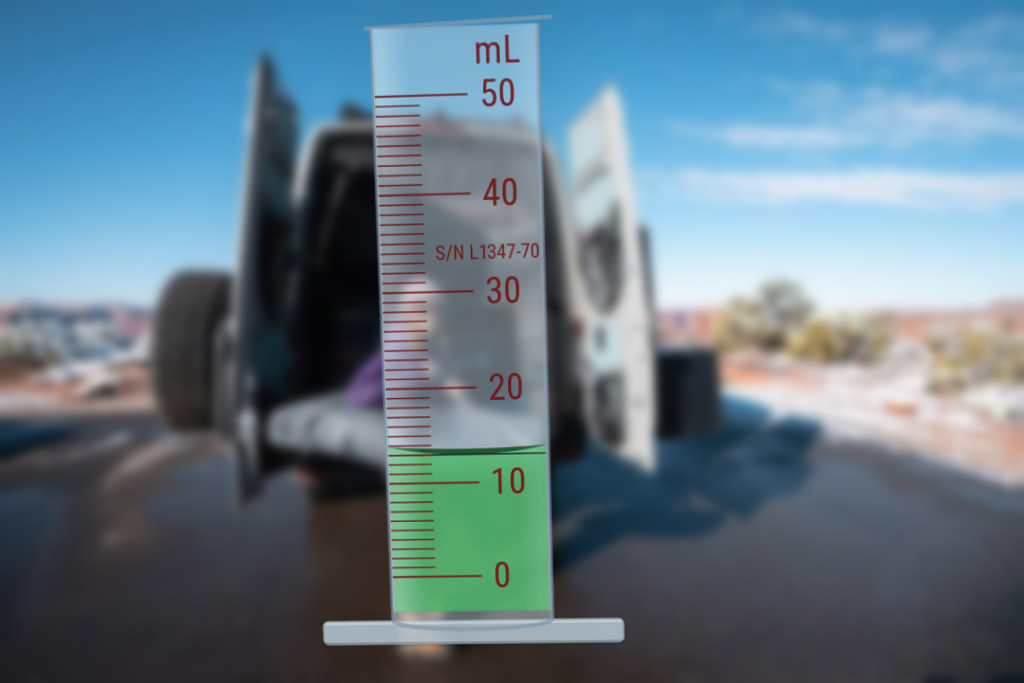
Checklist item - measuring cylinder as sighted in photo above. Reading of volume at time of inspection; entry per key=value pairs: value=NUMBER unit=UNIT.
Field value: value=13 unit=mL
